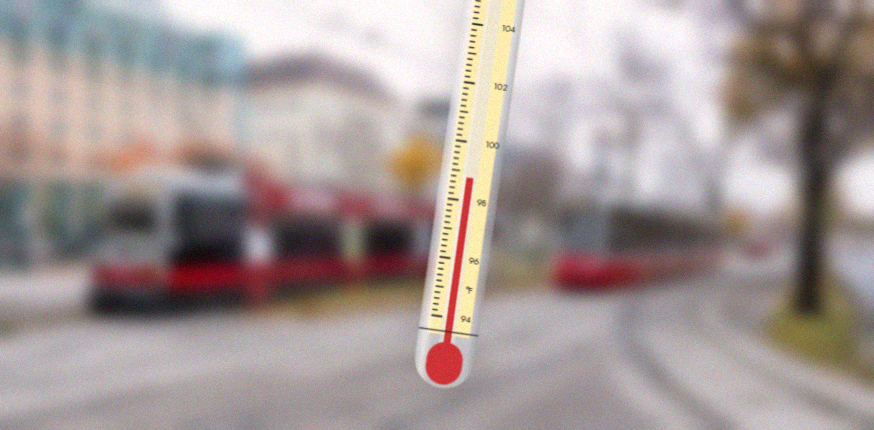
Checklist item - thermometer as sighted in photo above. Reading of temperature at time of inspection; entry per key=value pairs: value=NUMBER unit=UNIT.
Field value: value=98.8 unit=°F
